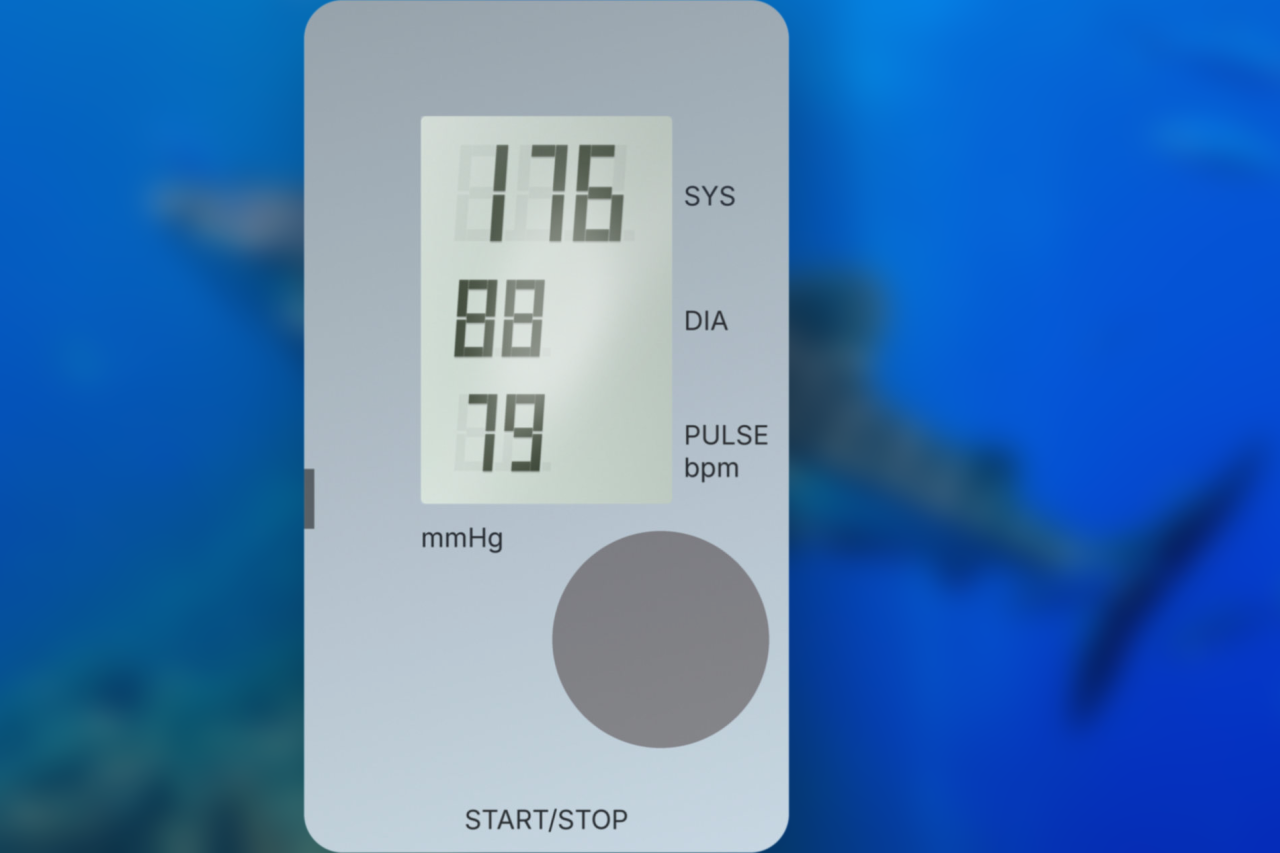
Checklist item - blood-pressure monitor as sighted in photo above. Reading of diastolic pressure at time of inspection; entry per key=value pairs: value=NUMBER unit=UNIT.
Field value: value=88 unit=mmHg
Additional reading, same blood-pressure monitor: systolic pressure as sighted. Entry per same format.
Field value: value=176 unit=mmHg
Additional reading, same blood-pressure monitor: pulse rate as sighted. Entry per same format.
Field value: value=79 unit=bpm
